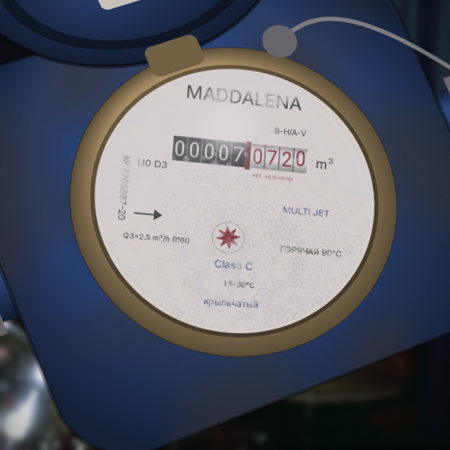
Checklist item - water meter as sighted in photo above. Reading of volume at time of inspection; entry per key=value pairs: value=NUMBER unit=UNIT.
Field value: value=7.0720 unit=m³
